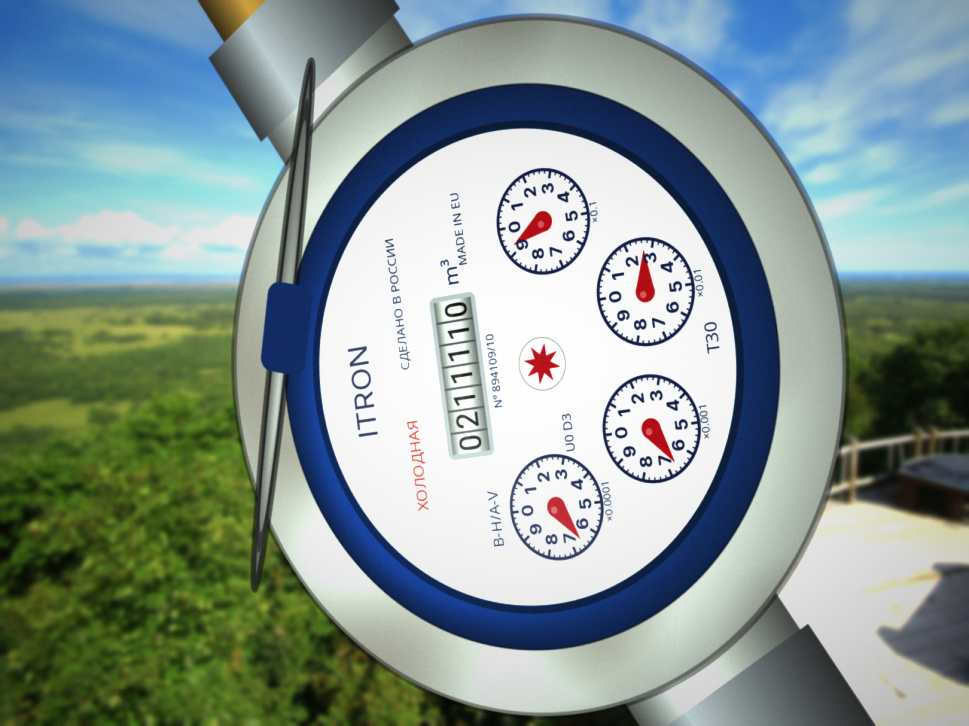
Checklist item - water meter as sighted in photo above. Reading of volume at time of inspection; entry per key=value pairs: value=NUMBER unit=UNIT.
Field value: value=211109.9266 unit=m³
